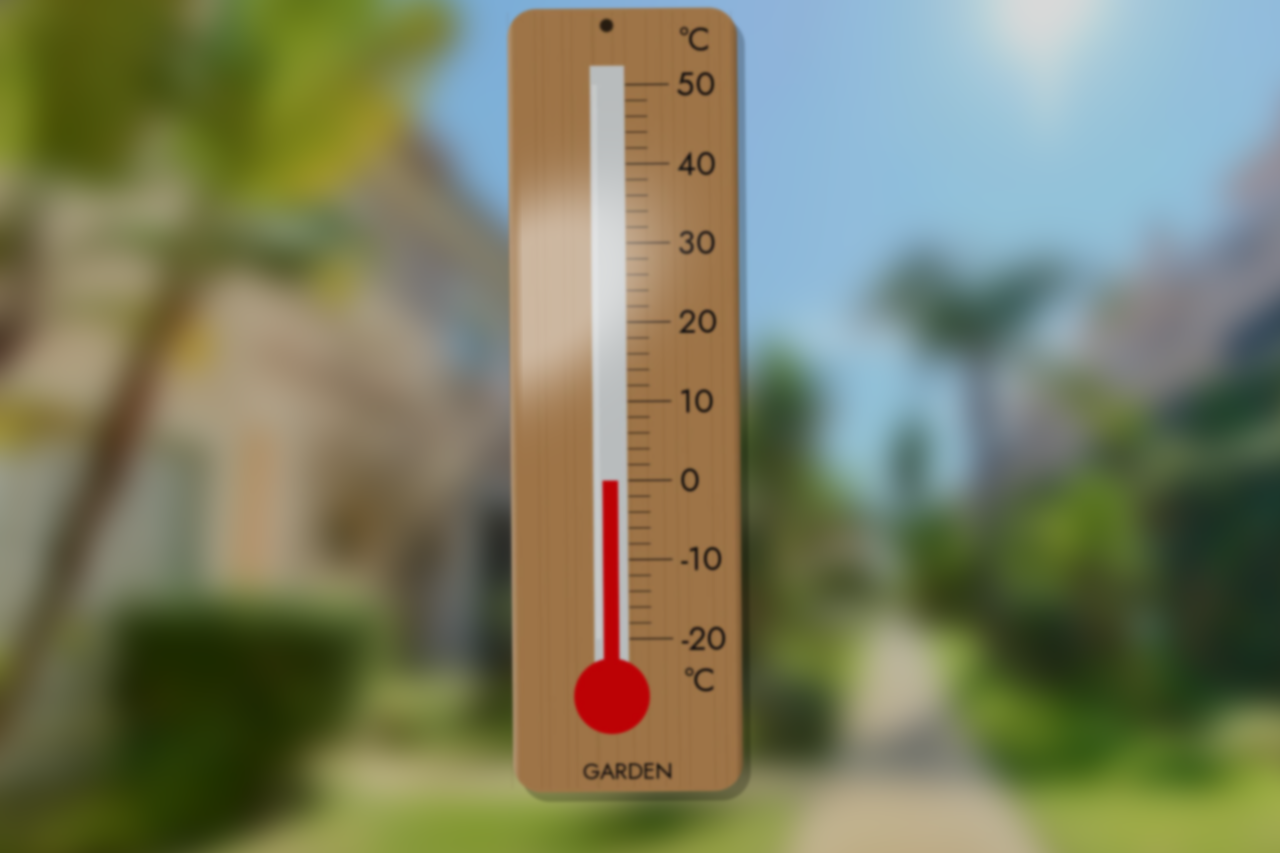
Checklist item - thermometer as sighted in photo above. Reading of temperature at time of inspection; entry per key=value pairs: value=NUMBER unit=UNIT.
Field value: value=0 unit=°C
